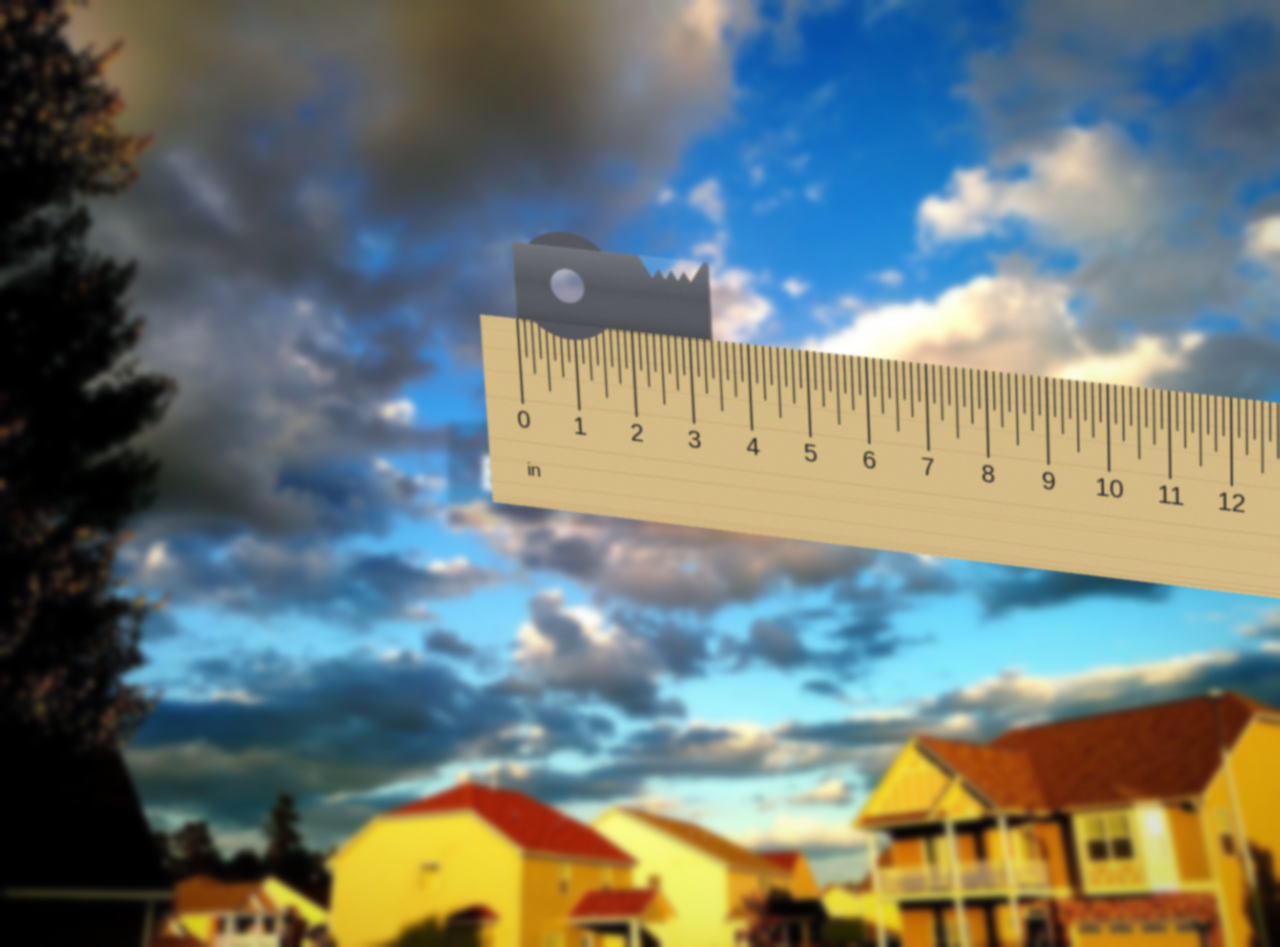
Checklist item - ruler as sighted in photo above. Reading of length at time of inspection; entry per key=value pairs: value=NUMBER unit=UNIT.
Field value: value=3.375 unit=in
